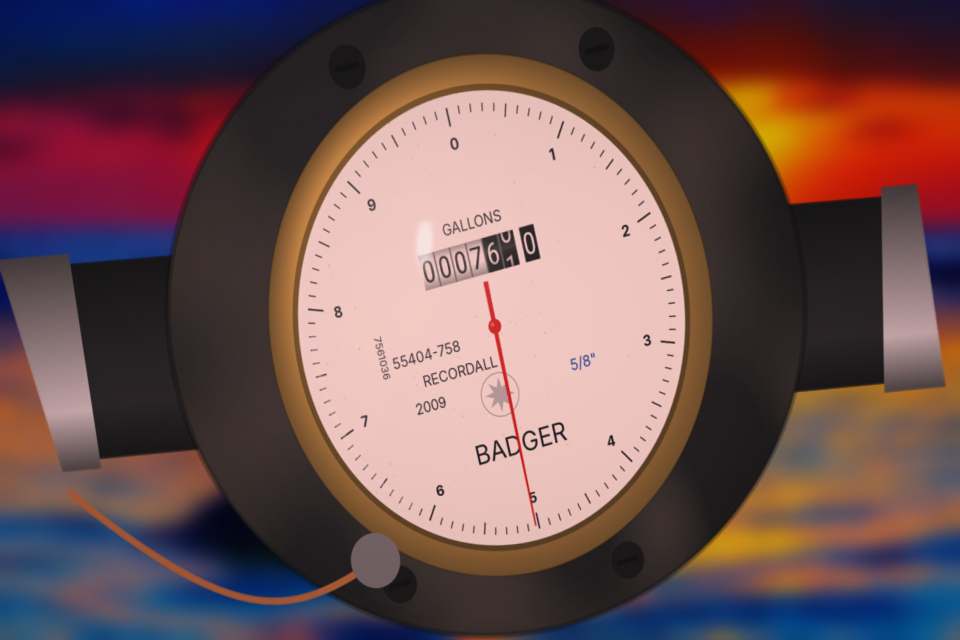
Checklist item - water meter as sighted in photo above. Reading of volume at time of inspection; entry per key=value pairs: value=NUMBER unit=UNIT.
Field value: value=7605.0 unit=gal
